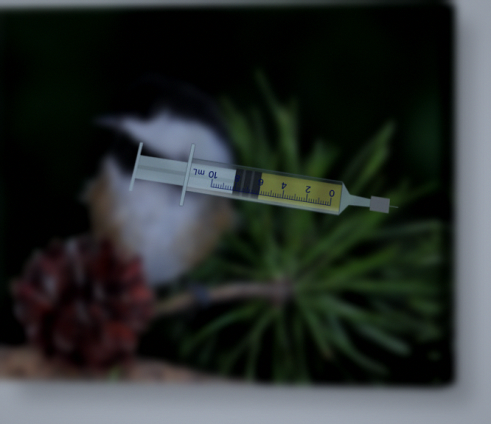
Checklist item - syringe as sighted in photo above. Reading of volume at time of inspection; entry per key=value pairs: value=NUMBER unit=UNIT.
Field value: value=6 unit=mL
